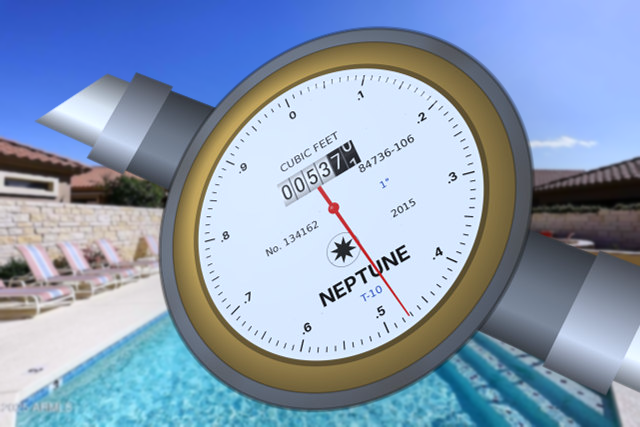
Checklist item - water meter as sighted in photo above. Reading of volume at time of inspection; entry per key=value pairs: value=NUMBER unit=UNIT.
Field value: value=5370.47 unit=ft³
